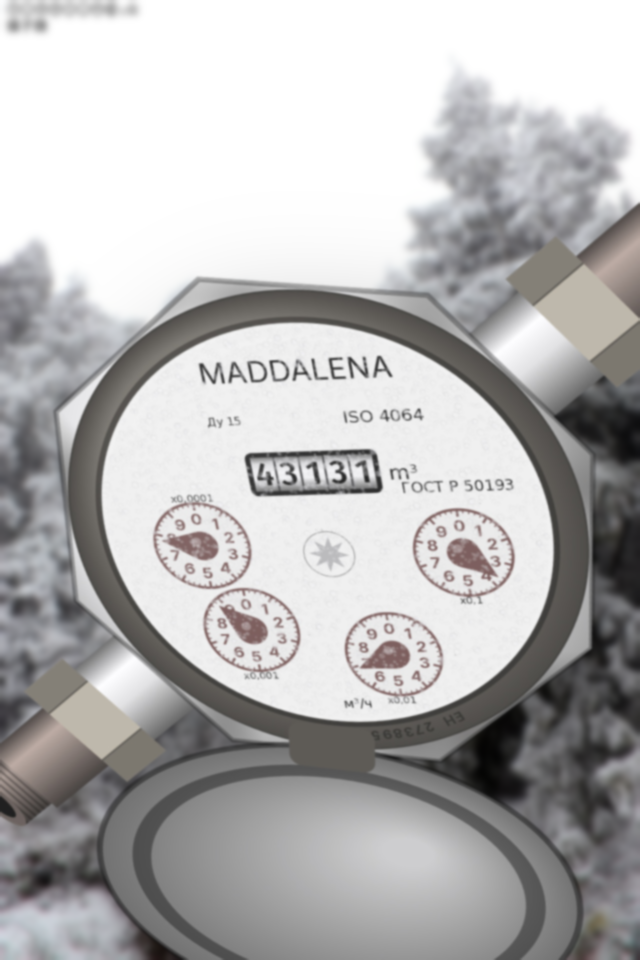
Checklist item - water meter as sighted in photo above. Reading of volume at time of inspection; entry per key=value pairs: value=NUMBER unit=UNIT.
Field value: value=43131.3687 unit=m³
